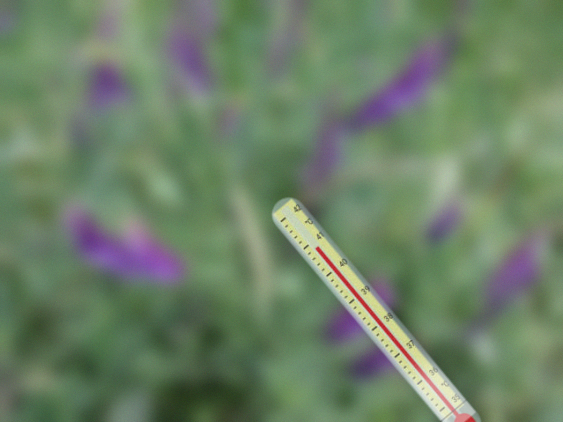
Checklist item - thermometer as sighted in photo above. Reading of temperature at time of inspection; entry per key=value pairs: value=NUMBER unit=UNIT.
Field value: value=40.8 unit=°C
